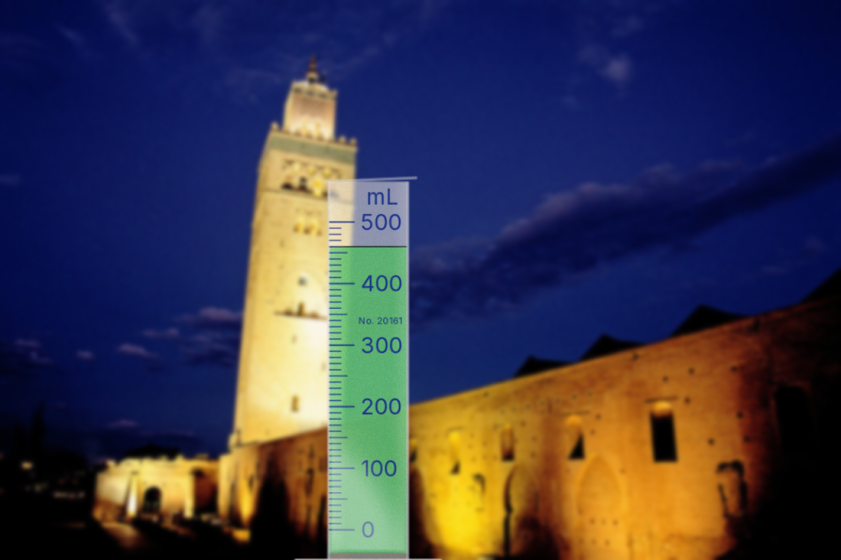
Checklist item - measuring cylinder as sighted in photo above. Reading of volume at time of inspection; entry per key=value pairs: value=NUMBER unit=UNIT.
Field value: value=460 unit=mL
